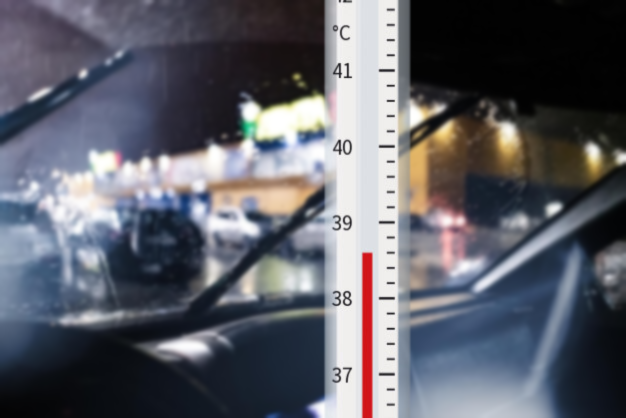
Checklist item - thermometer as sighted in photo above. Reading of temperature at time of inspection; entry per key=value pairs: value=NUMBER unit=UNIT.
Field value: value=38.6 unit=°C
